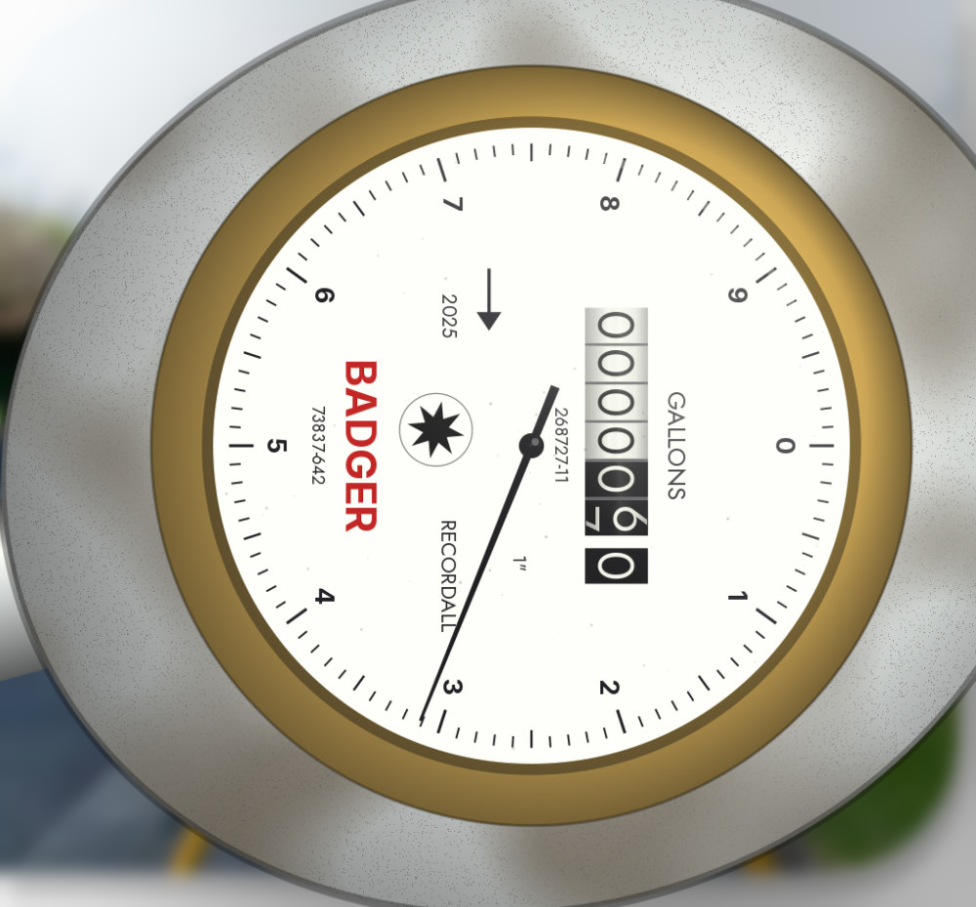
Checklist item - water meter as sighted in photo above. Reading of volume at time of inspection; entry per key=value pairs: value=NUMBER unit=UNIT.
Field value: value=63.1 unit=gal
